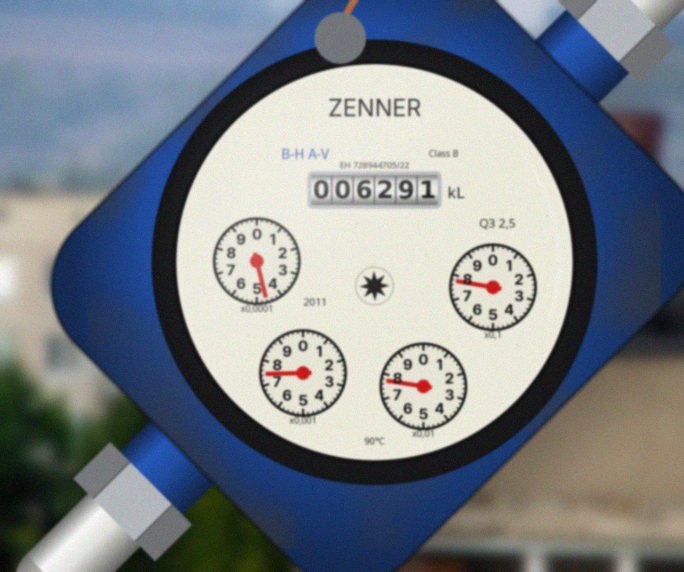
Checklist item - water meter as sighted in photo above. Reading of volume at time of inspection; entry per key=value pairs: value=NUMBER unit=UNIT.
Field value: value=6291.7774 unit=kL
